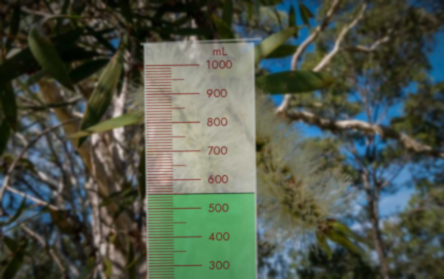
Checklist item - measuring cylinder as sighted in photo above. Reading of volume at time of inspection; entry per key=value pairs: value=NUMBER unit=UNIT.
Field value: value=550 unit=mL
